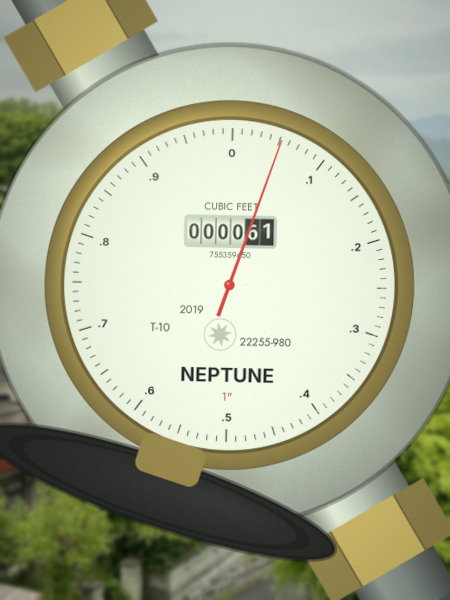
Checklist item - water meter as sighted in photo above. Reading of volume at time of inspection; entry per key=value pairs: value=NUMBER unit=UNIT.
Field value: value=61.05 unit=ft³
